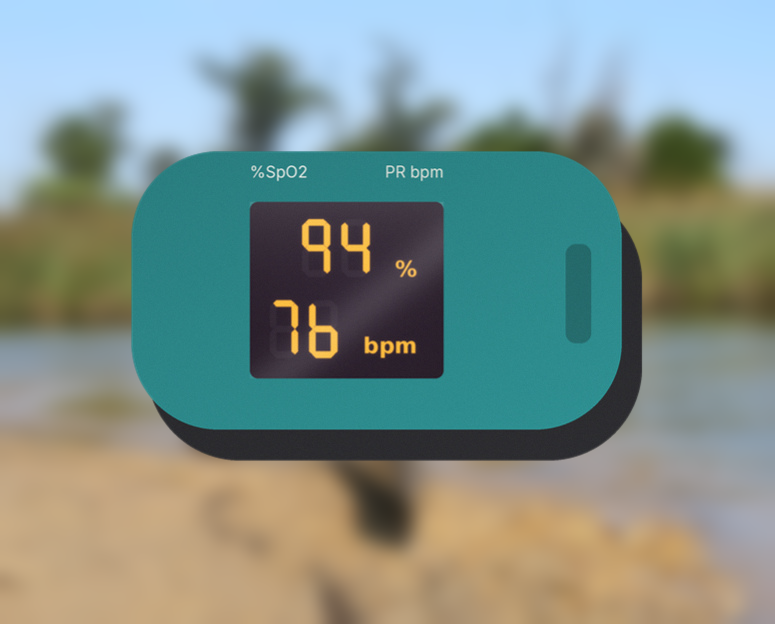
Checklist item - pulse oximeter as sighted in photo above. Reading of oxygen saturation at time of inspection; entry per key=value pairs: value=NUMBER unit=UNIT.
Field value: value=94 unit=%
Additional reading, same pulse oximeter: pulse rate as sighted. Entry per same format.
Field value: value=76 unit=bpm
